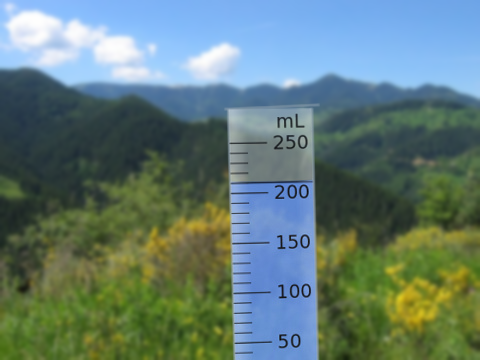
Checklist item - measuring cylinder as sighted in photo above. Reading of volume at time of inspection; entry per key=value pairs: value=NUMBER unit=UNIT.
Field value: value=210 unit=mL
